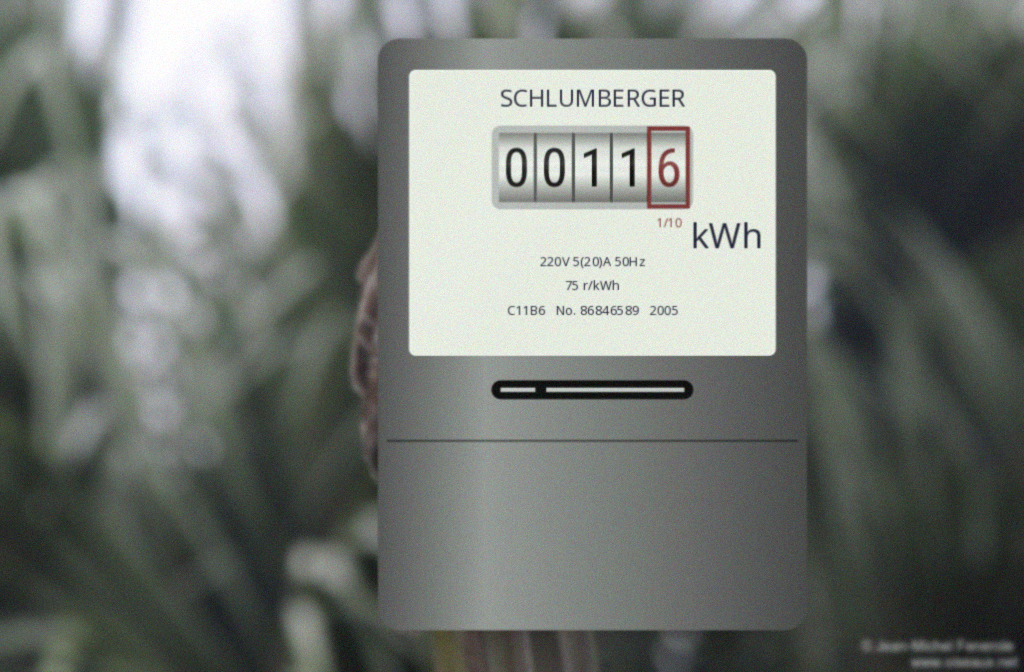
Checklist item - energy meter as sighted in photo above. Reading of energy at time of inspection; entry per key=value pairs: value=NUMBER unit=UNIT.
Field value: value=11.6 unit=kWh
